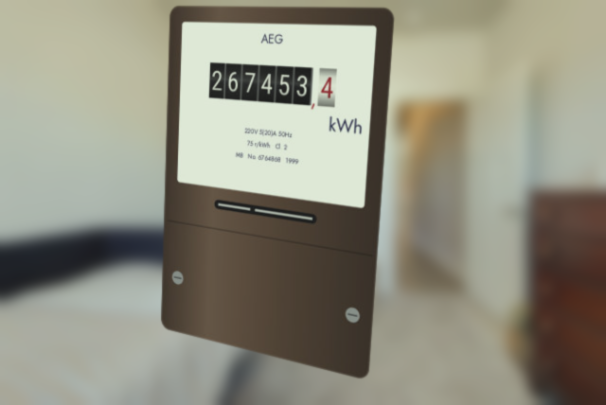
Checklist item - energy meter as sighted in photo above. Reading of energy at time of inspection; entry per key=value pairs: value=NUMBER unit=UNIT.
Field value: value=267453.4 unit=kWh
